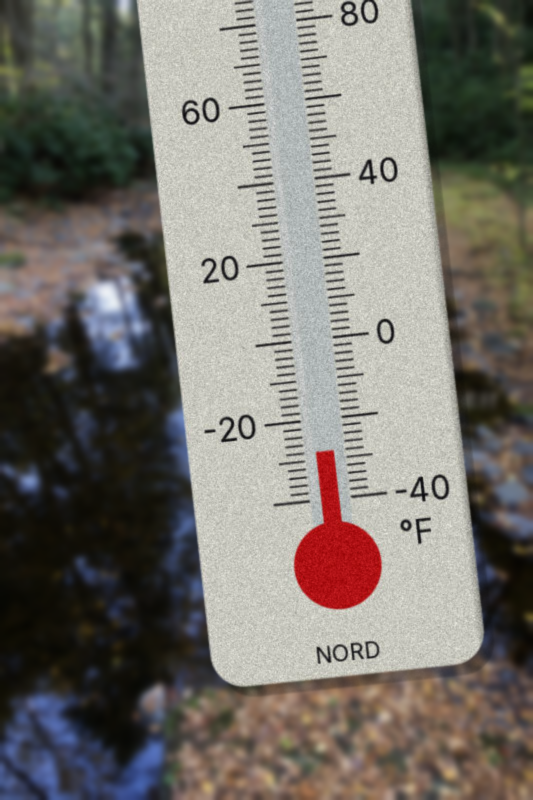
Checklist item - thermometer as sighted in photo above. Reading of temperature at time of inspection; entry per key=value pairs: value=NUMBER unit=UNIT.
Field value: value=-28 unit=°F
